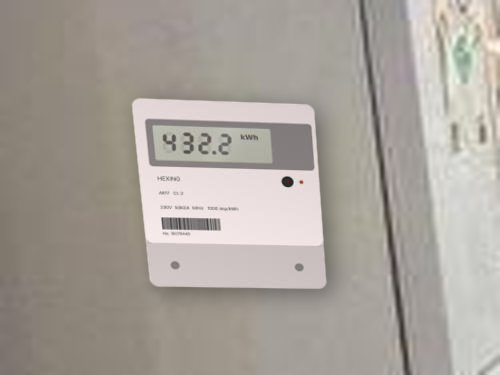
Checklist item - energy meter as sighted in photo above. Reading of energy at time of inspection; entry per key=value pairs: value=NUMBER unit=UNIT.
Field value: value=432.2 unit=kWh
